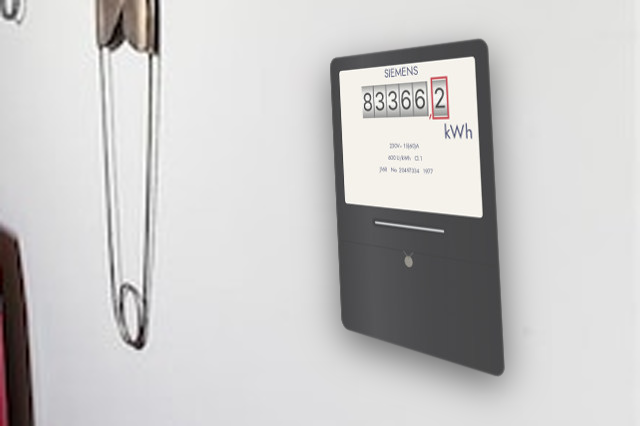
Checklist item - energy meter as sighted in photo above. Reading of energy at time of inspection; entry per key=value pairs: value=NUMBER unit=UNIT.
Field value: value=83366.2 unit=kWh
